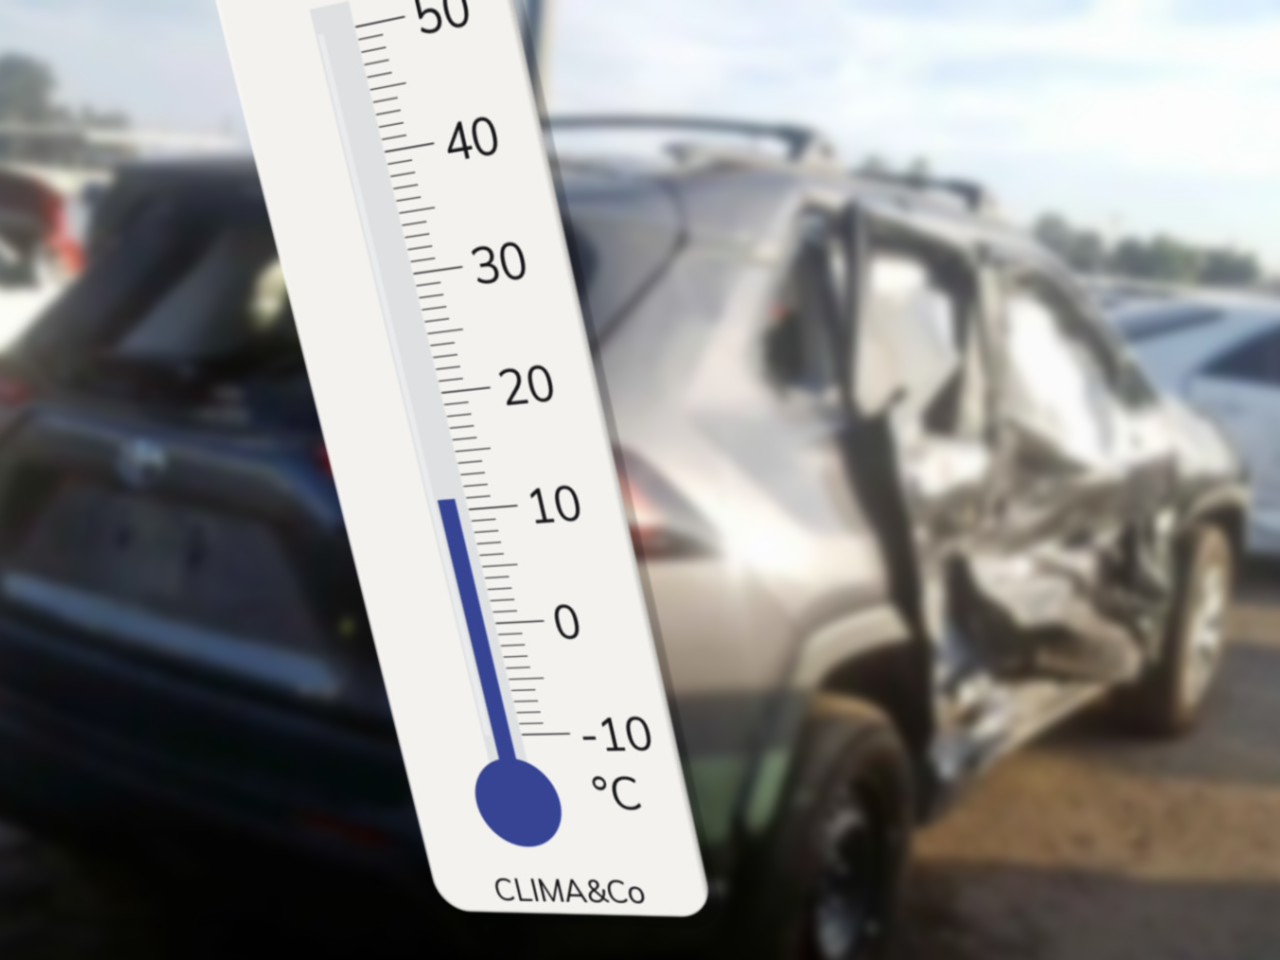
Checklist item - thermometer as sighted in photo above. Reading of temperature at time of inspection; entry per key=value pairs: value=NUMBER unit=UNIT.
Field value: value=11 unit=°C
